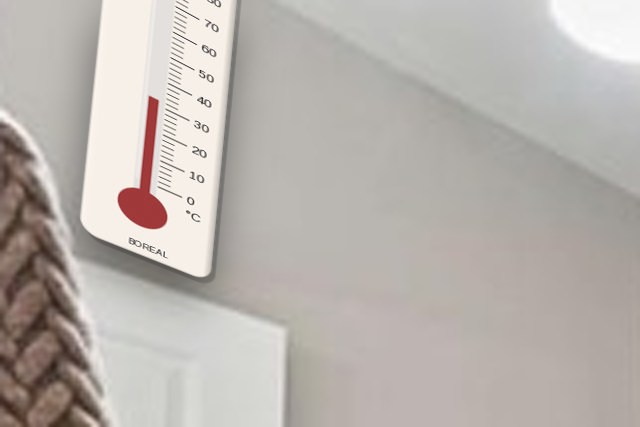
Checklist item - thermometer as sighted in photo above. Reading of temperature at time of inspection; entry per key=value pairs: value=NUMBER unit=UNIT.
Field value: value=32 unit=°C
